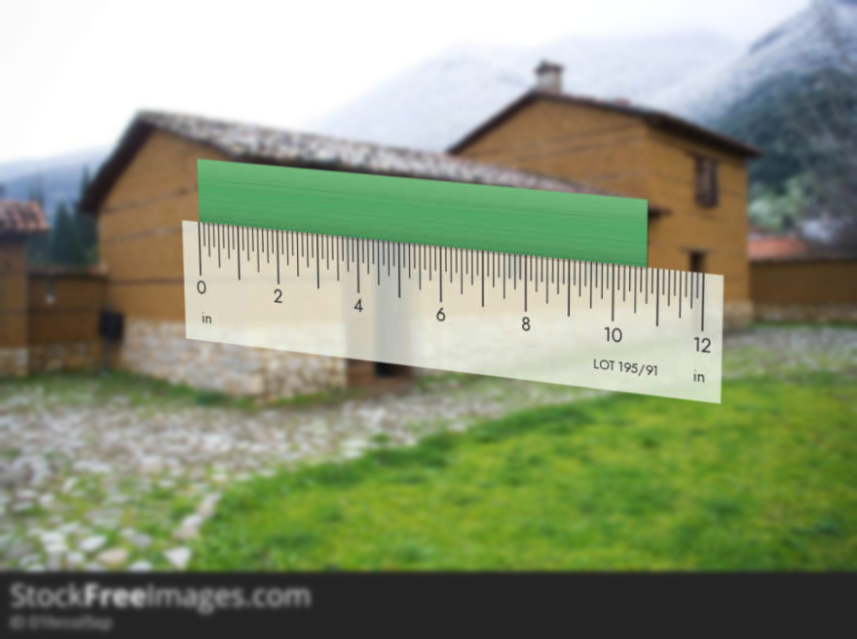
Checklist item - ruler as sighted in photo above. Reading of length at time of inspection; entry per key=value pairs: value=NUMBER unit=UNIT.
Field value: value=10.75 unit=in
